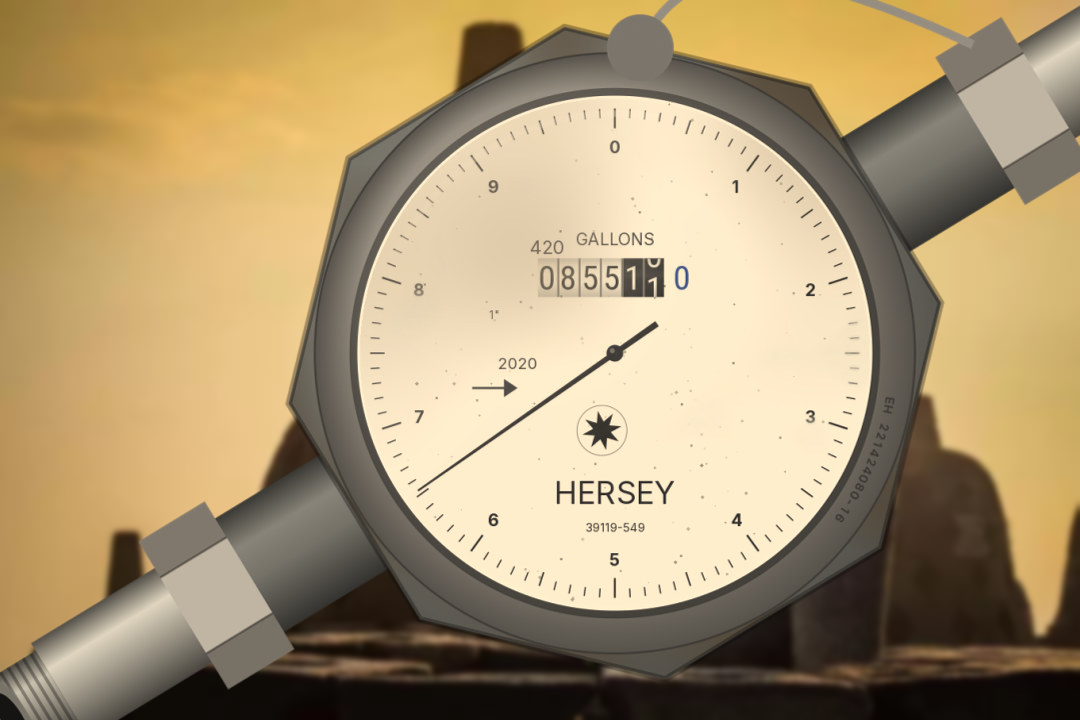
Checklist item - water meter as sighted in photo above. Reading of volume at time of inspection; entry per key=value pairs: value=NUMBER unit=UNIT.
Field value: value=855106.5 unit=gal
